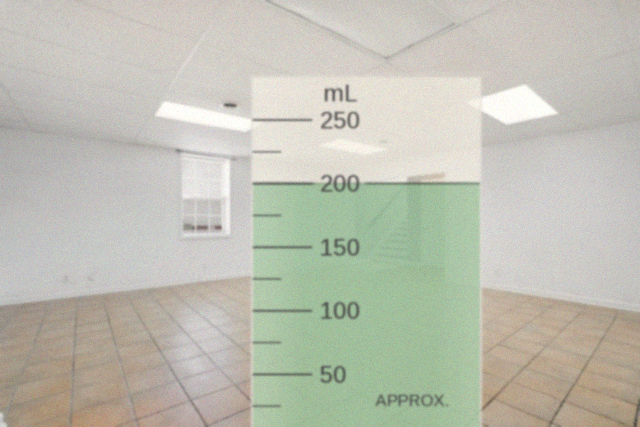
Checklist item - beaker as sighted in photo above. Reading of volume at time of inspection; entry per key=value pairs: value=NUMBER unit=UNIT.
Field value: value=200 unit=mL
